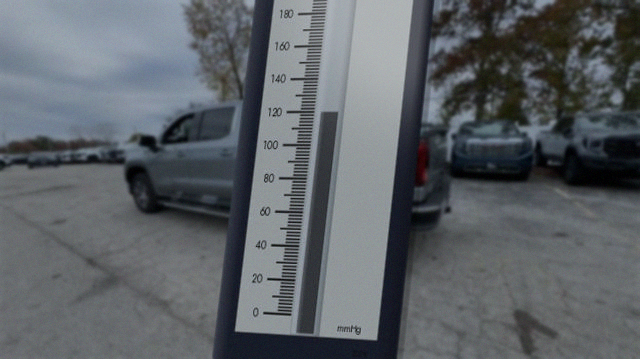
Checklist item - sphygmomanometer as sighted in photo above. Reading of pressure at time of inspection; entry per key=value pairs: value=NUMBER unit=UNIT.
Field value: value=120 unit=mmHg
